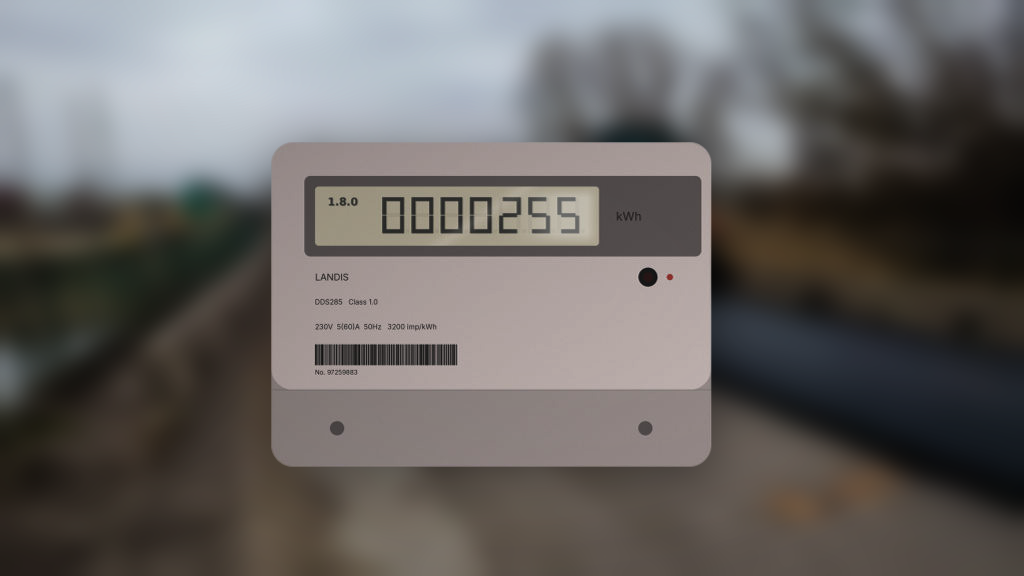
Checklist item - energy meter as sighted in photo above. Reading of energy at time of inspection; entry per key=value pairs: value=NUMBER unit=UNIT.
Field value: value=255 unit=kWh
